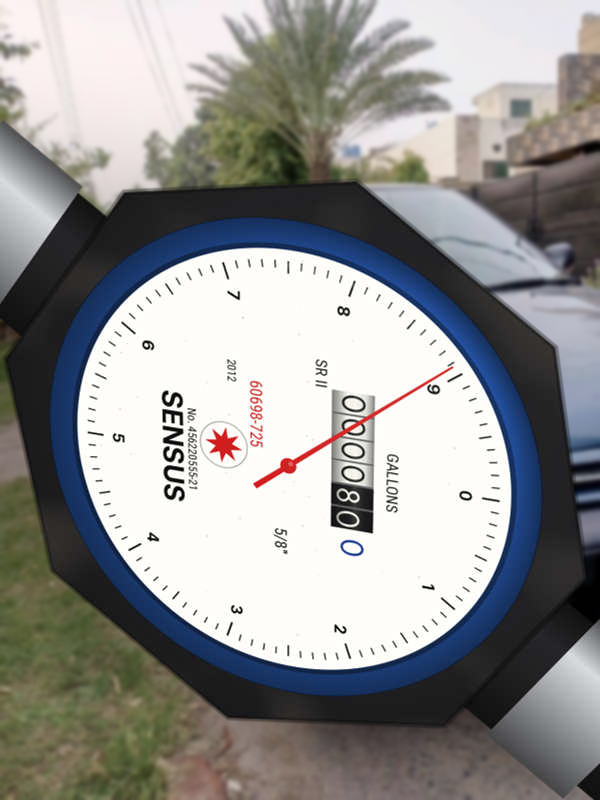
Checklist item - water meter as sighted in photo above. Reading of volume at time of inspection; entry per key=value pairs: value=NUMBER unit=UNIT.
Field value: value=798.9 unit=gal
